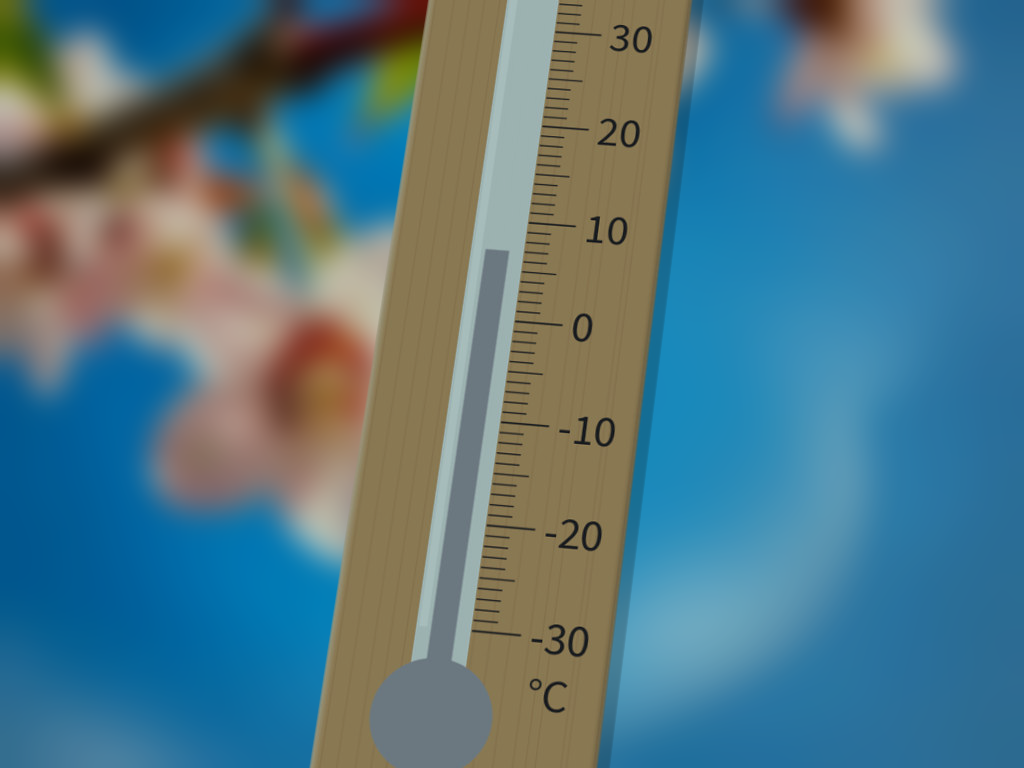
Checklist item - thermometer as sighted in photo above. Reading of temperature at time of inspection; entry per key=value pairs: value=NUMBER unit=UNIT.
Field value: value=7 unit=°C
